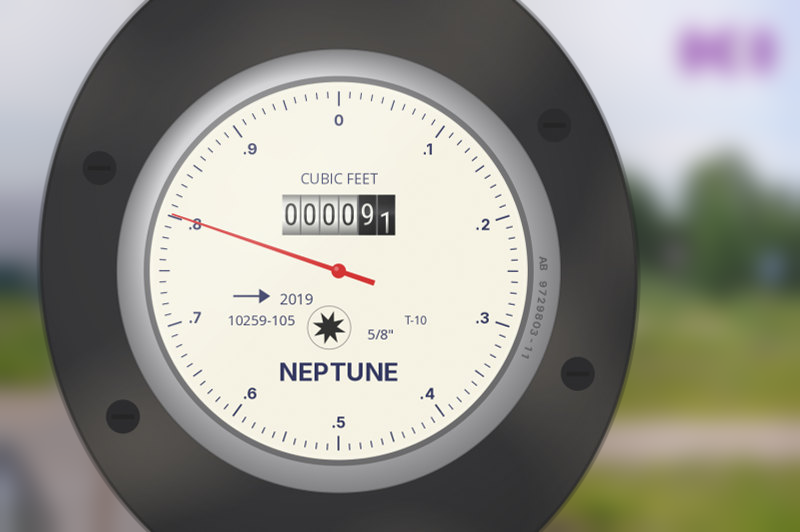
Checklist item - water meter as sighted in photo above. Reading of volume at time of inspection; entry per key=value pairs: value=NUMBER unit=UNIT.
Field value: value=90.80 unit=ft³
